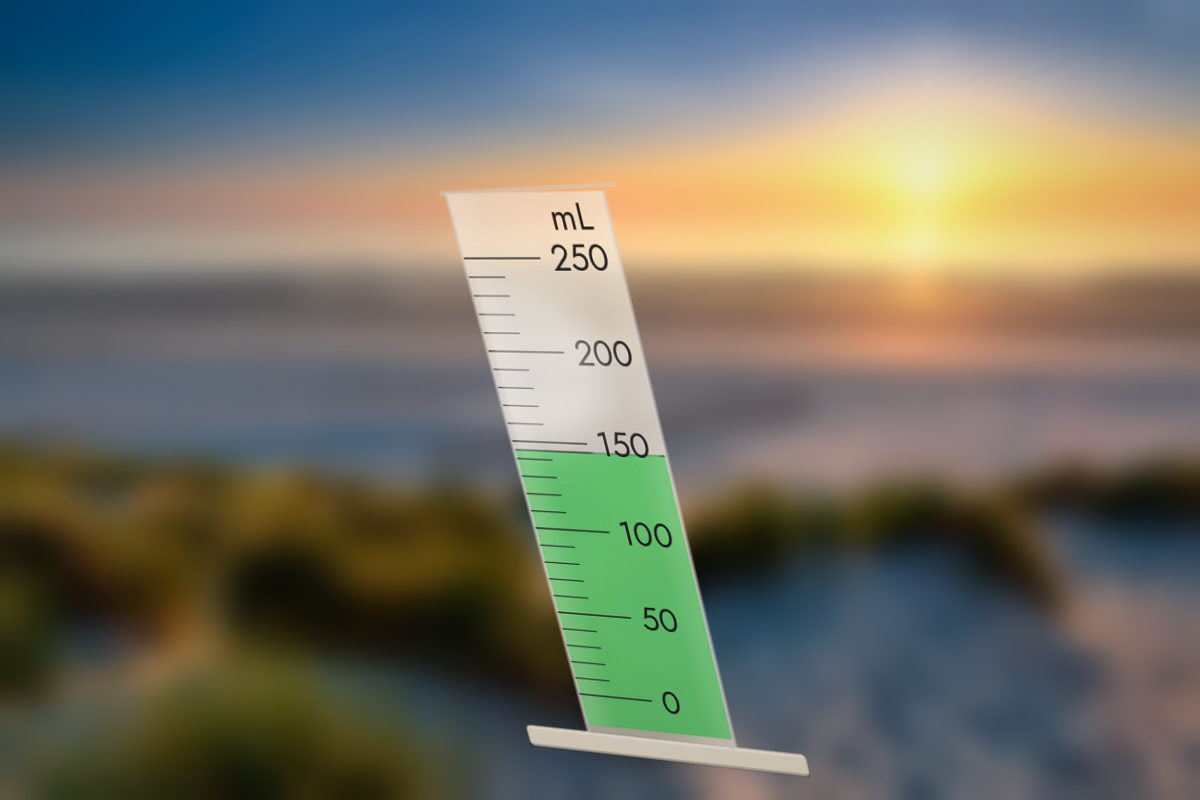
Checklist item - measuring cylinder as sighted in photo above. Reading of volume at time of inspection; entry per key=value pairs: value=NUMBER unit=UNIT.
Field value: value=145 unit=mL
